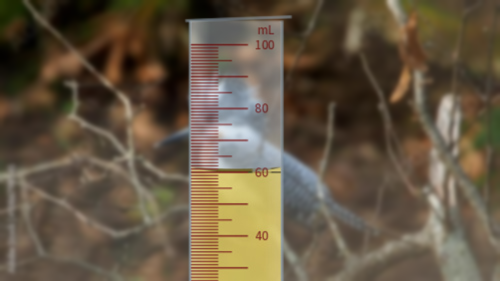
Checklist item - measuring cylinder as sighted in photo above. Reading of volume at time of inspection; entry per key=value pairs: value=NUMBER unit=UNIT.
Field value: value=60 unit=mL
